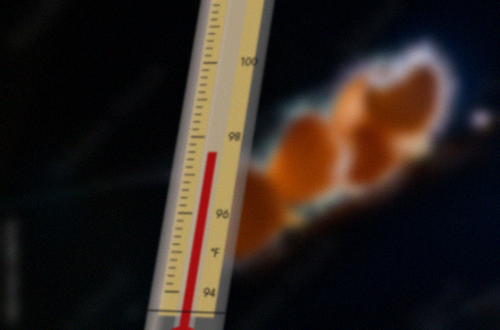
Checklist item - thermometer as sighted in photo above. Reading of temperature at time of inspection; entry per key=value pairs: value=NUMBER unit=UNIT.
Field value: value=97.6 unit=°F
